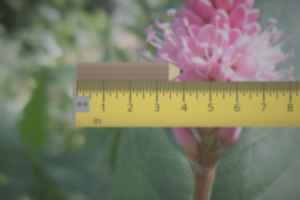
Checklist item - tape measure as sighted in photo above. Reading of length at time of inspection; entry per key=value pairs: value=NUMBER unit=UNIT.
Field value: value=4 unit=in
